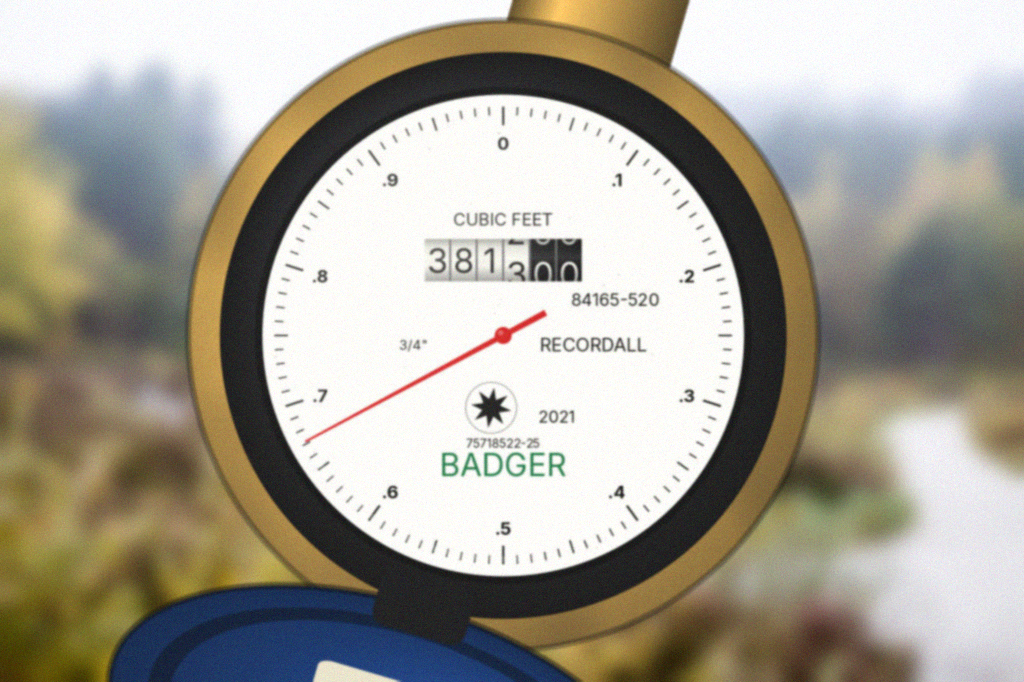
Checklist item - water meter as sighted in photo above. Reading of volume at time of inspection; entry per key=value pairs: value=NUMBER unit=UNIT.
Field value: value=381299.67 unit=ft³
